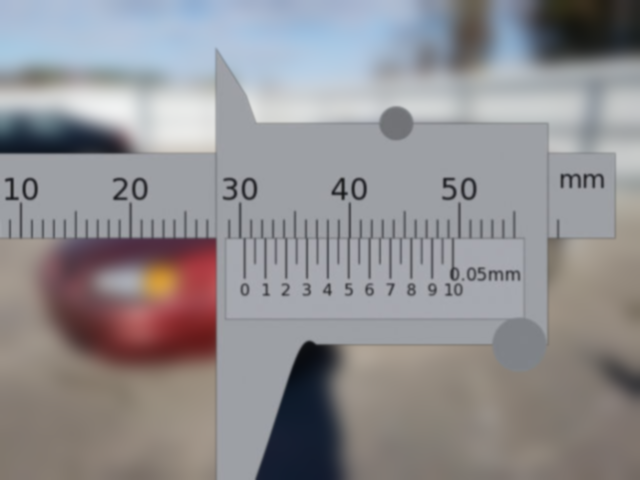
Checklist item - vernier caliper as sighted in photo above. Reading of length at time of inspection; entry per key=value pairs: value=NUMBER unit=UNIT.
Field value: value=30.4 unit=mm
